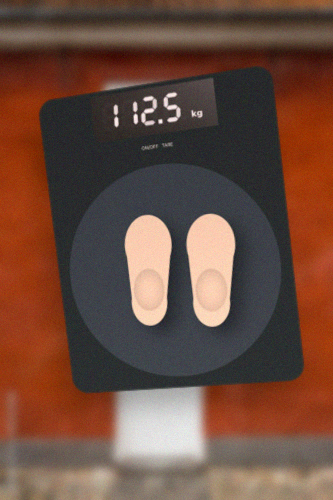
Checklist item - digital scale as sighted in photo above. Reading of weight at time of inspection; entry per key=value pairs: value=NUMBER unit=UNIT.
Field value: value=112.5 unit=kg
